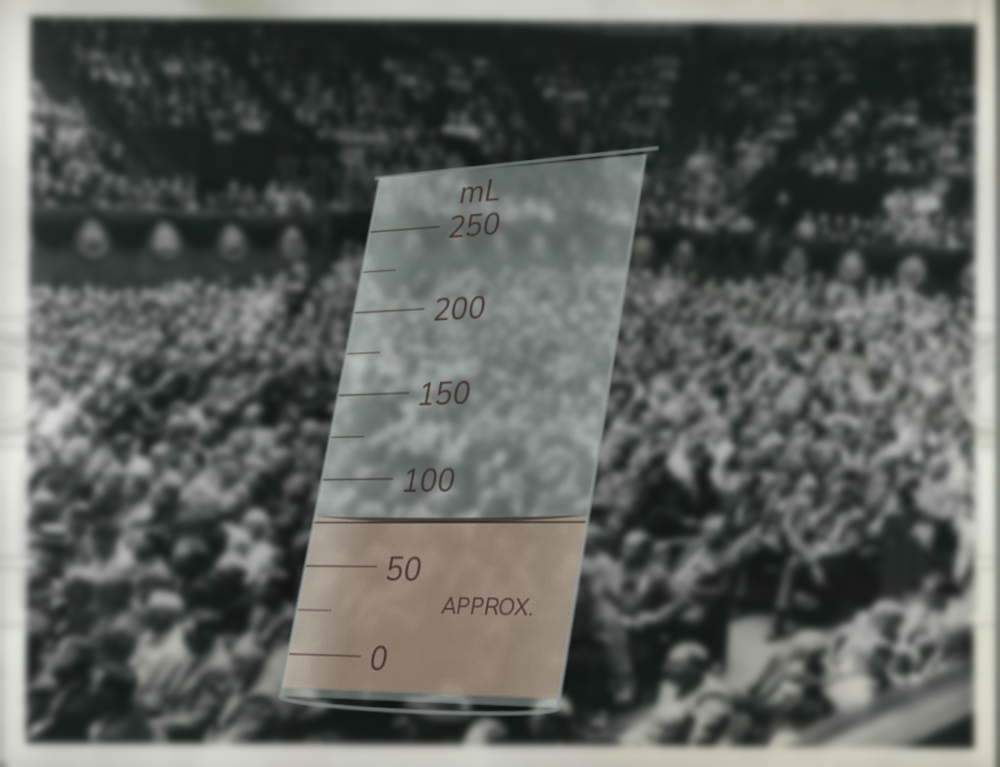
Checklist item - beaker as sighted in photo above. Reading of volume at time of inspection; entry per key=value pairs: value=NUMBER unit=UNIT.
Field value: value=75 unit=mL
